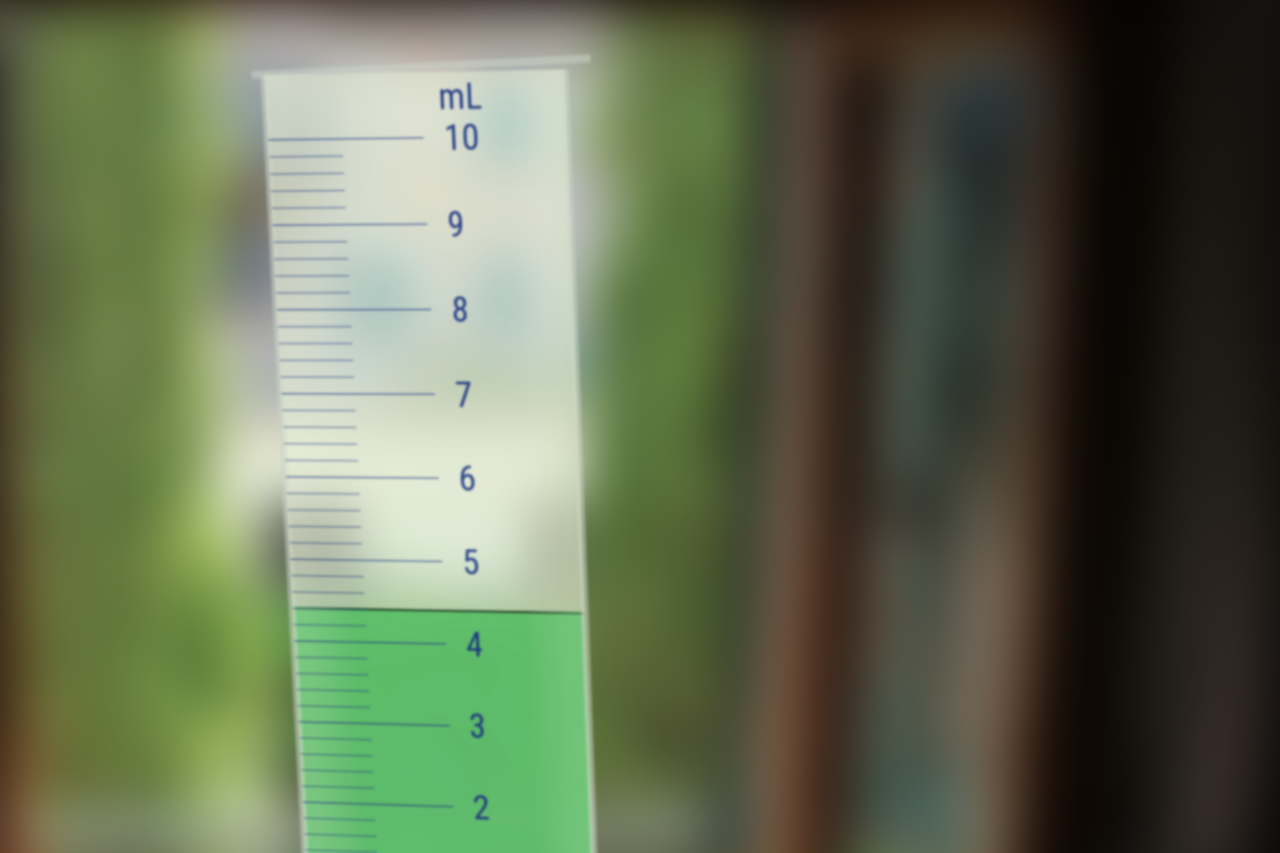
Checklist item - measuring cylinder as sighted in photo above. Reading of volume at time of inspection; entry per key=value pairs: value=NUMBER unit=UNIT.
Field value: value=4.4 unit=mL
